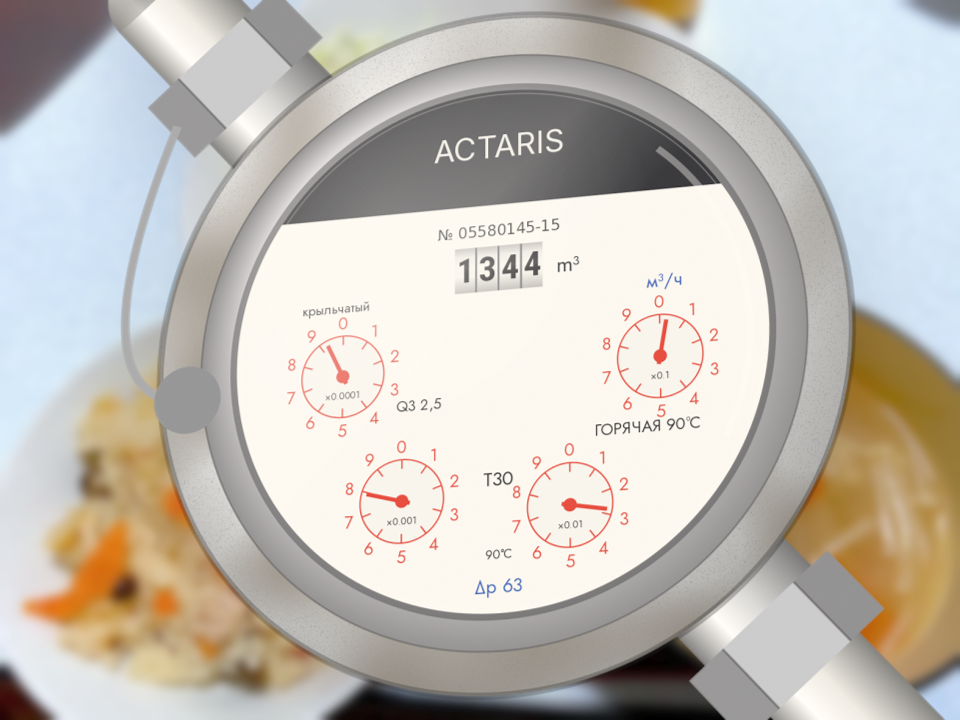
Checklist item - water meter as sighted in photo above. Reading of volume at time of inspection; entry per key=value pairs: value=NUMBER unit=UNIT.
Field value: value=1344.0279 unit=m³
